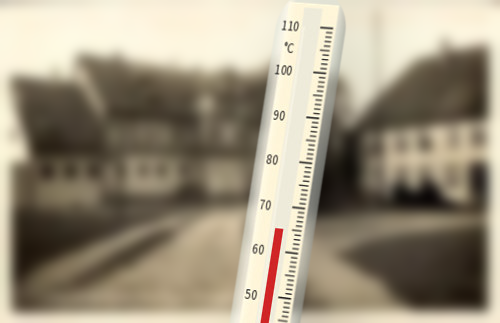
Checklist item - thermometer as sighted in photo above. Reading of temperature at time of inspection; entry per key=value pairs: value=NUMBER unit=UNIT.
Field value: value=65 unit=°C
